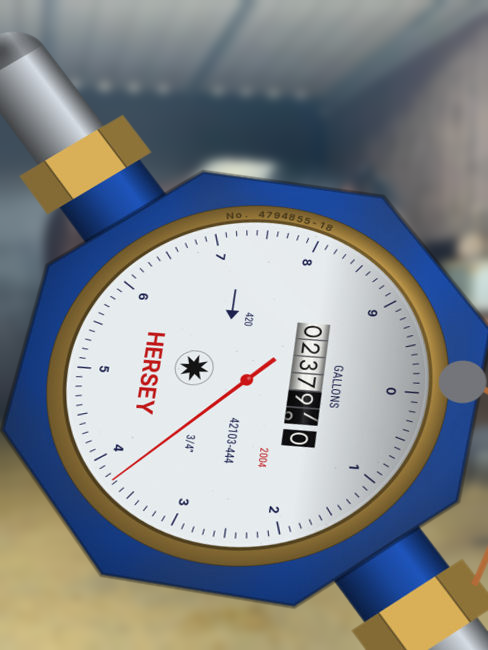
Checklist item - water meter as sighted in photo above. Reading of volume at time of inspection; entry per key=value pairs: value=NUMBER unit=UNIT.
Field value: value=237973.7 unit=gal
